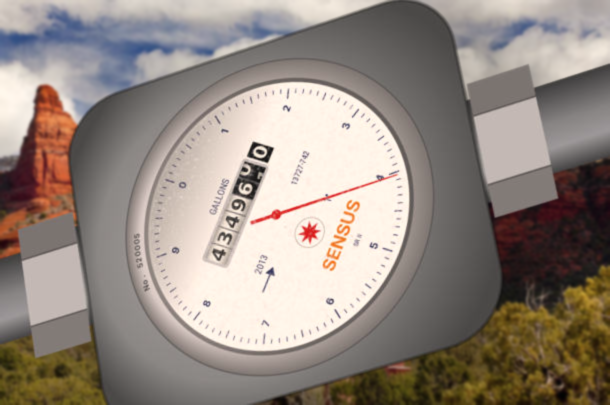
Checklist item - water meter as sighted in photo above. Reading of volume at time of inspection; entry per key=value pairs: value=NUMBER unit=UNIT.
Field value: value=4349604.0 unit=gal
